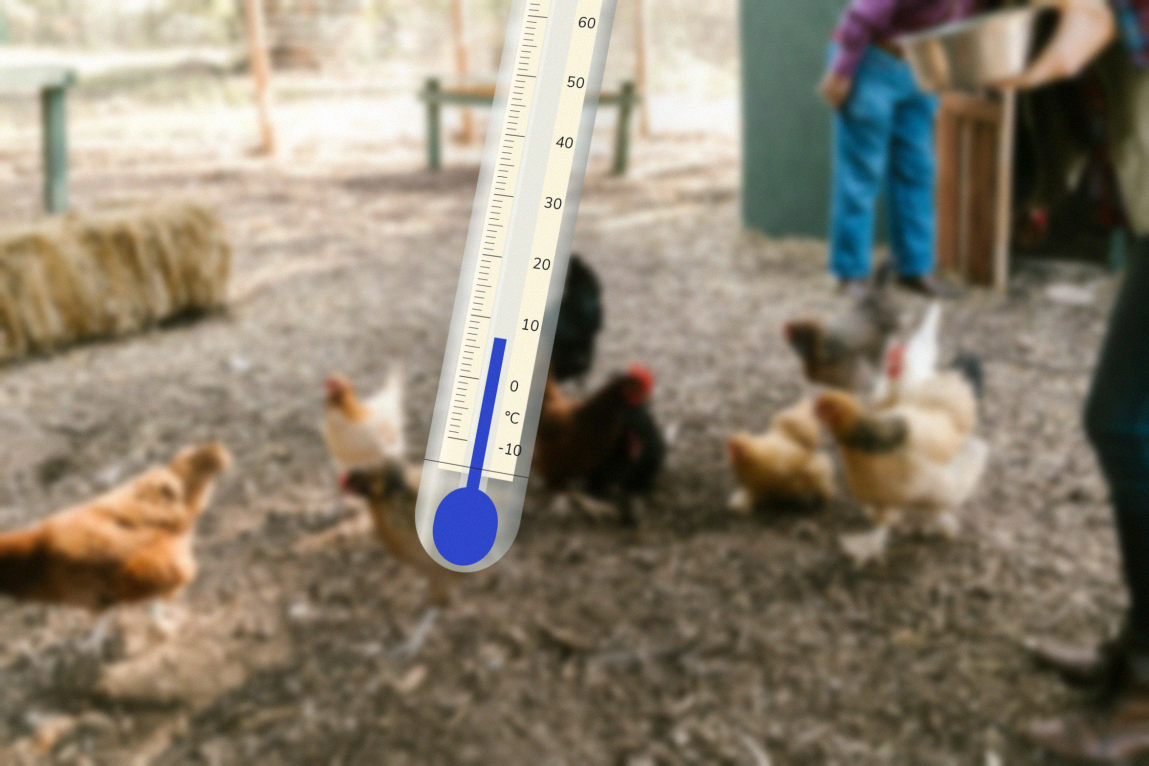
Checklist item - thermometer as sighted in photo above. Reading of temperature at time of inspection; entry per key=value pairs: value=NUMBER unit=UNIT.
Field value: value=7 unit=°C
